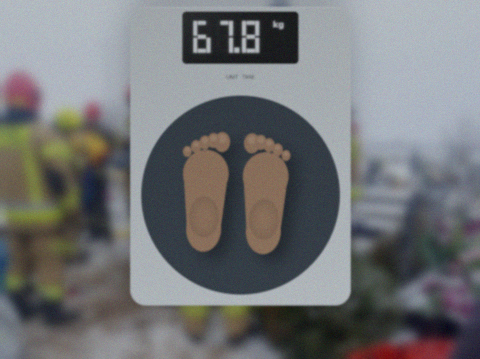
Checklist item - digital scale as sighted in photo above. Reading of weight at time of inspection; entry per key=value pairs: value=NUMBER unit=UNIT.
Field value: value=67.8 unit=kg
